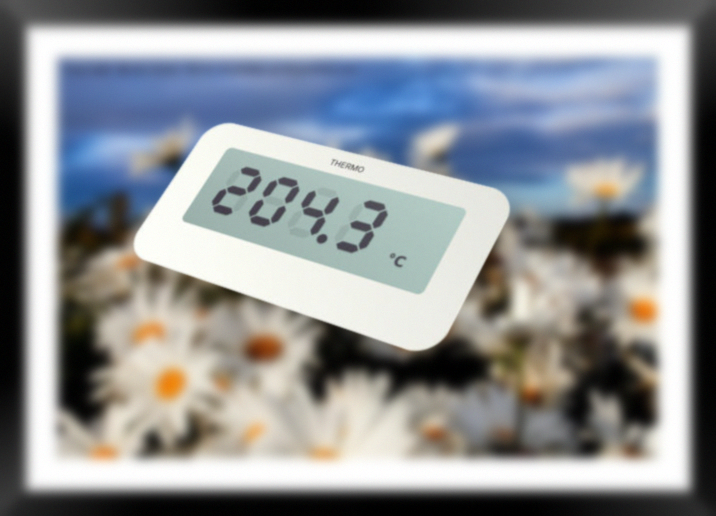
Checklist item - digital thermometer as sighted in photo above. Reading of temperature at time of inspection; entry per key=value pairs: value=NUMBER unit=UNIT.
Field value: value=204.3 unit=°C
